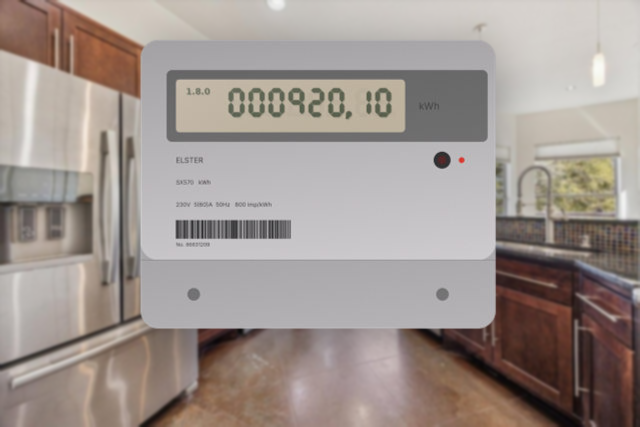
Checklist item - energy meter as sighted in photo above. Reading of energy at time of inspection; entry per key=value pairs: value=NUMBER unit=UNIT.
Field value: value=920.10 unit=kWh
